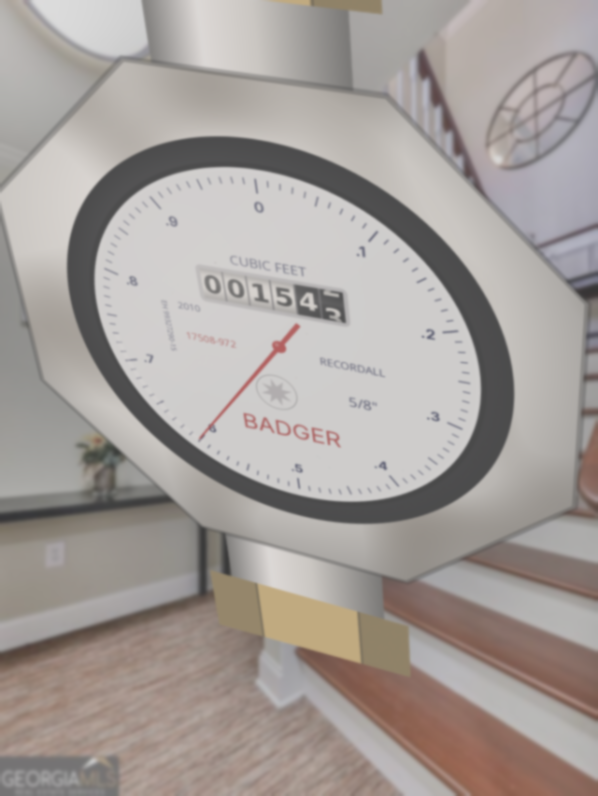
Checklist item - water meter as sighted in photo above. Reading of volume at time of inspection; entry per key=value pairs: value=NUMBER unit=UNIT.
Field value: value=1542.60 unit=ft³
